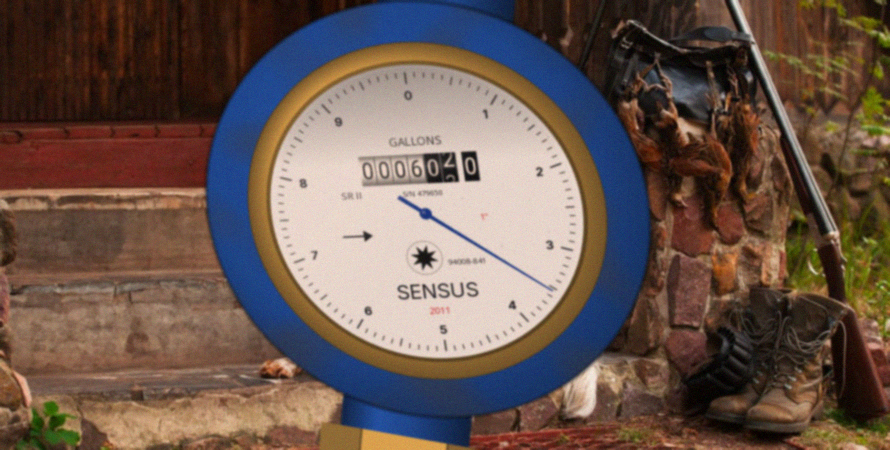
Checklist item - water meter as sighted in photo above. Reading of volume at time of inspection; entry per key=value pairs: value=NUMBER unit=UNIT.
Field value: value=6023.5 unit=gal
